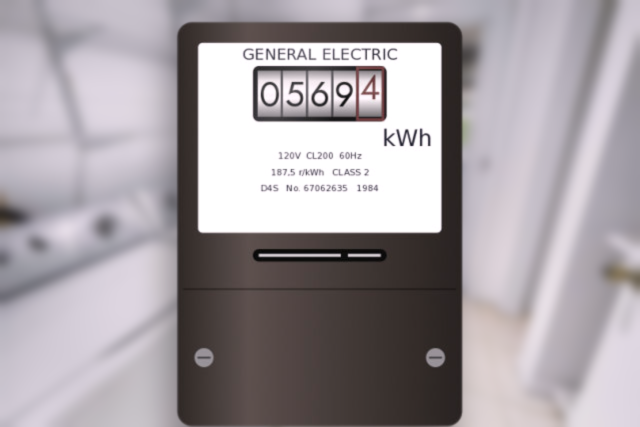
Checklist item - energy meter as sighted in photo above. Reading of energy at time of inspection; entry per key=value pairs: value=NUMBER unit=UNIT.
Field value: value=569.4 unit=kWh
